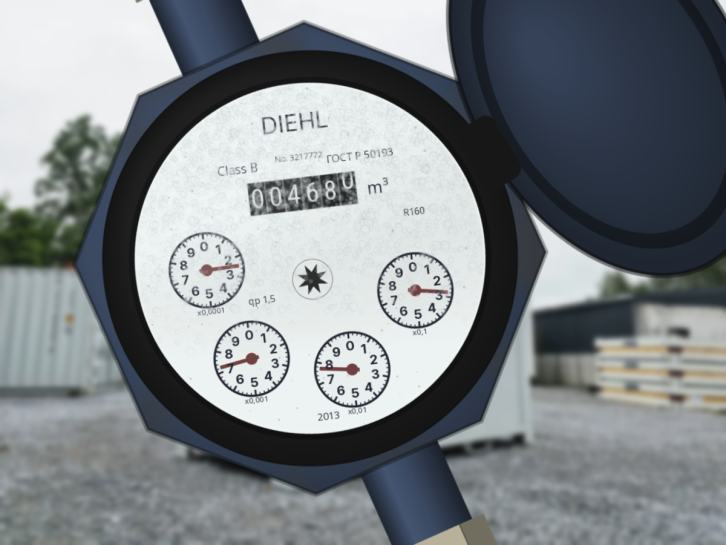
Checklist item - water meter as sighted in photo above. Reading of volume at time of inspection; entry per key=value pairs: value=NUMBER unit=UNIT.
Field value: value=4680.2772 unit=m³
